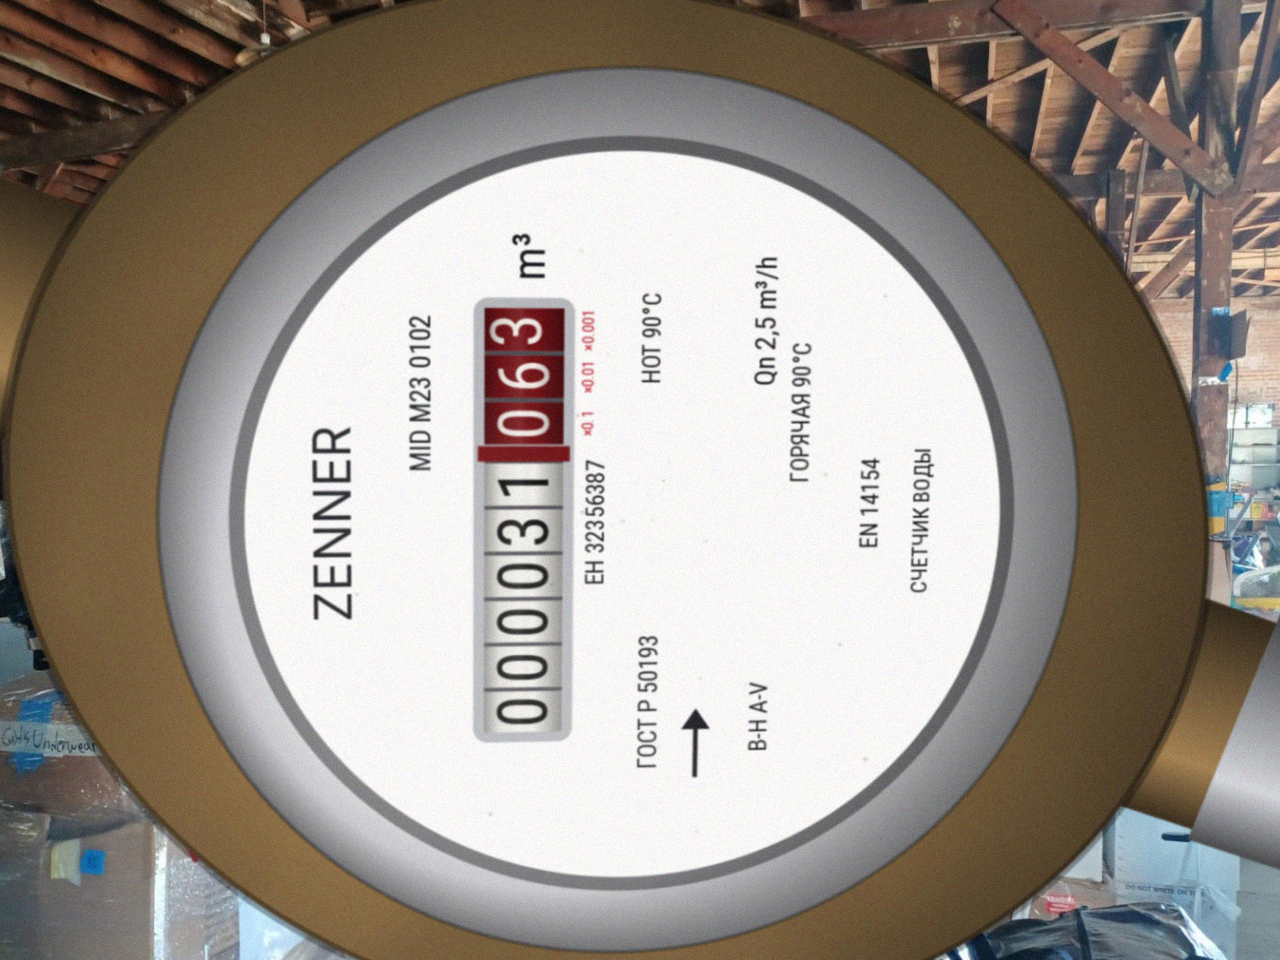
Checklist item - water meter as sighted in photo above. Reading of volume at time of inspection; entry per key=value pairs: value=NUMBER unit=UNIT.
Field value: value=31.063 unit=m³
